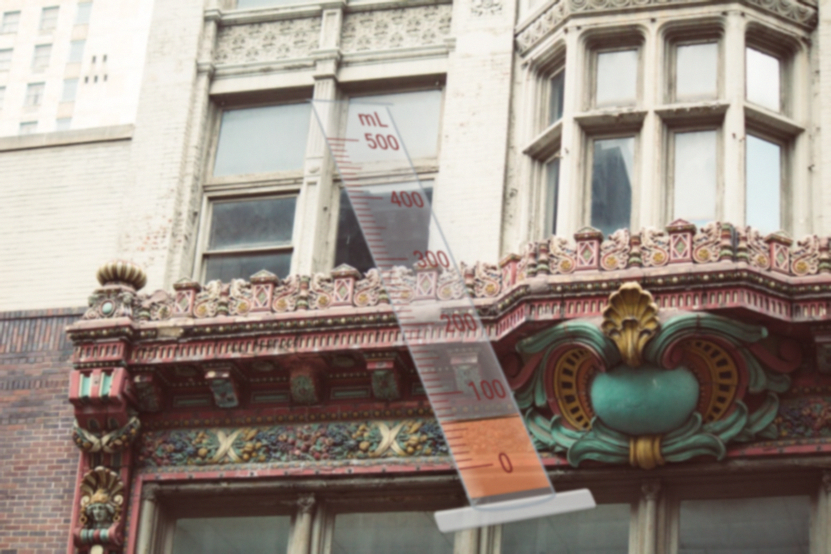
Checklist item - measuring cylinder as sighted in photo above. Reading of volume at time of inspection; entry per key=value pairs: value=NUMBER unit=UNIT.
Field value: value=60 unit=mL
